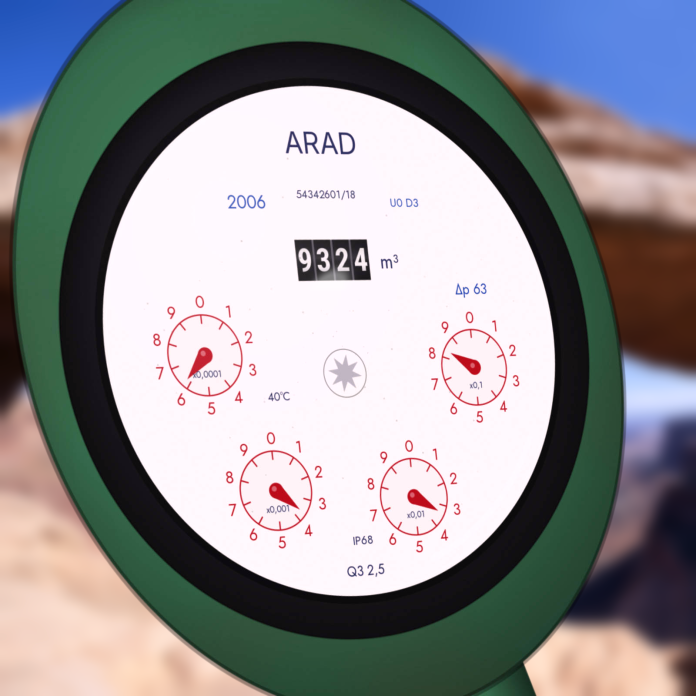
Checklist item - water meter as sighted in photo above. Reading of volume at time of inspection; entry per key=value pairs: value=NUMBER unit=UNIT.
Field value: value=9324.8336 unit=m³
